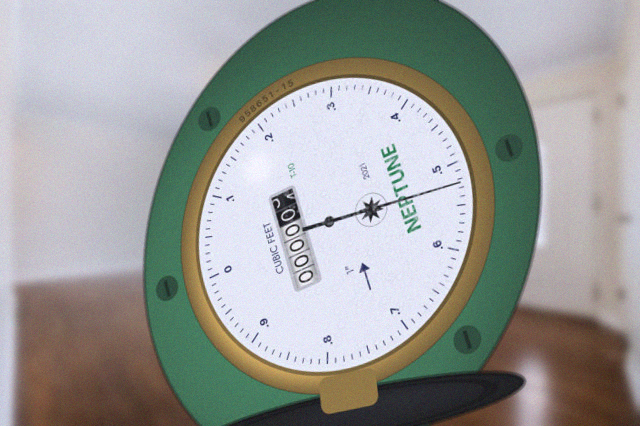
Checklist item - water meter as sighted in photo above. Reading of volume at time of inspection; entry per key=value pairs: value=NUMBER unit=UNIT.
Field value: value=3.52 unit=ft³
